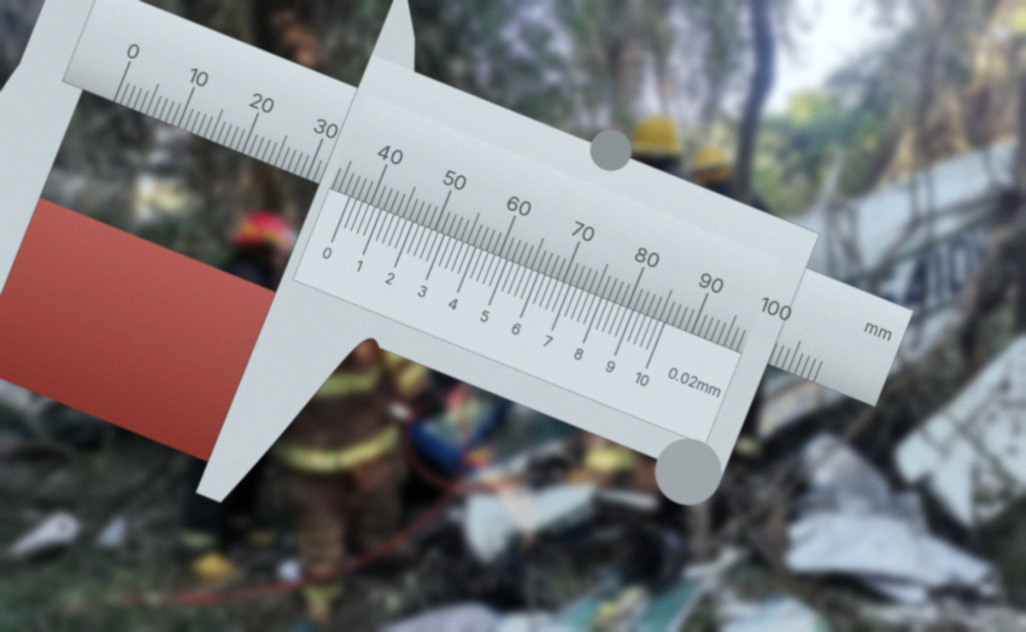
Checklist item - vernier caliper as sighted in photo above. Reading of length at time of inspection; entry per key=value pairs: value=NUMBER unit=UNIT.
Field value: value=36.8 unit=mm
